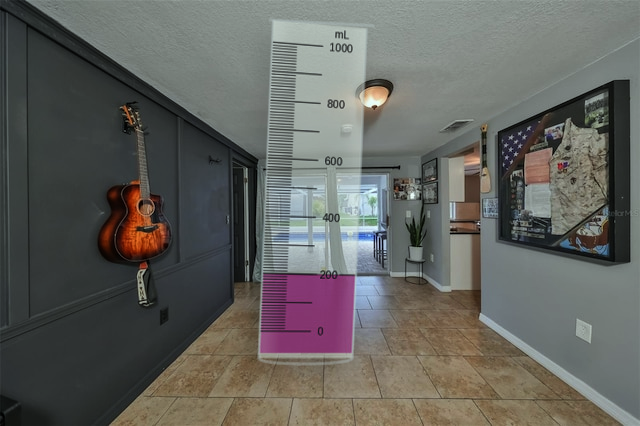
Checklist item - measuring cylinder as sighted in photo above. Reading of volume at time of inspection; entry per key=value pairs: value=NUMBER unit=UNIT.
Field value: value=200 unit=mL
